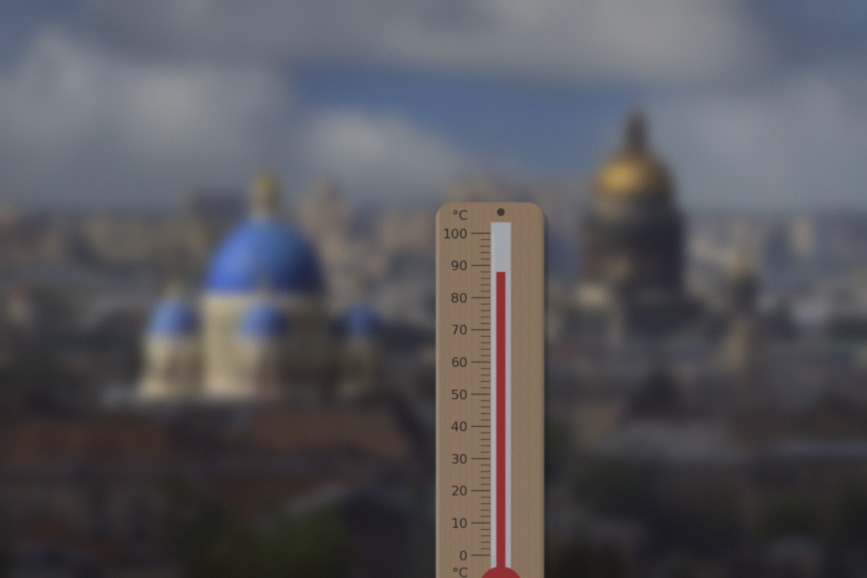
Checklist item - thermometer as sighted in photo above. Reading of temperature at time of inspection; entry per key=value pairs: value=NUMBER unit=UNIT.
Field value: value=88 unit=°C
